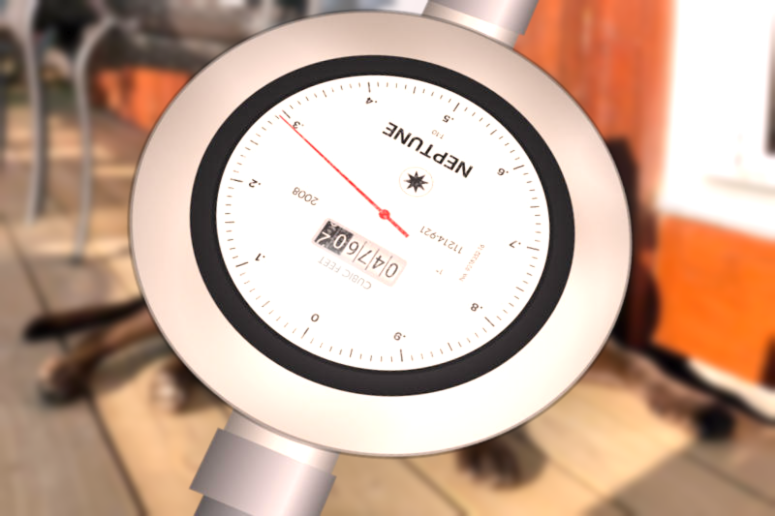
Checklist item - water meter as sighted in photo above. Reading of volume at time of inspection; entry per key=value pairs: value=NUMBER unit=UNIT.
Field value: value=47602.29 unit=ft³
